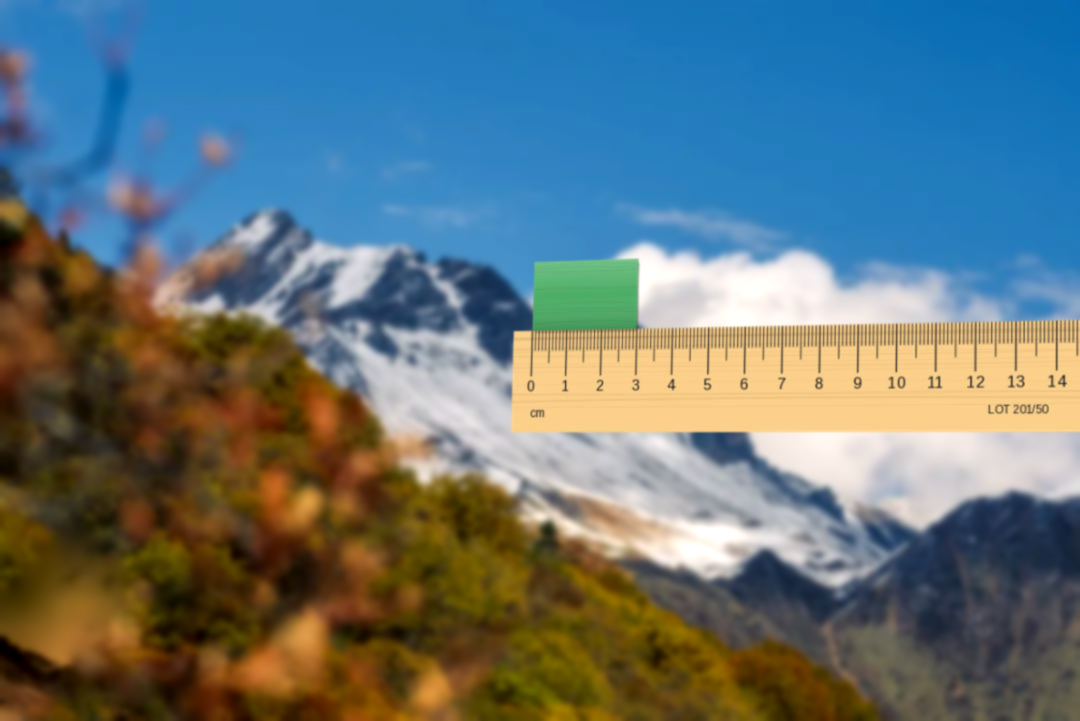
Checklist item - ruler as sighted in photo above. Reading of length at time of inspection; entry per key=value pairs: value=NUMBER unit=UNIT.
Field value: value=3 unit=cm
